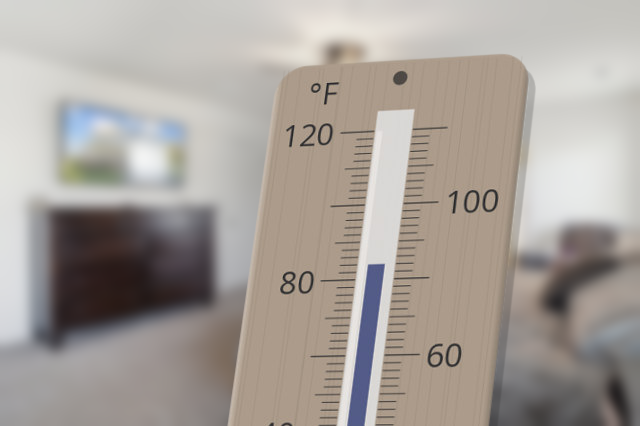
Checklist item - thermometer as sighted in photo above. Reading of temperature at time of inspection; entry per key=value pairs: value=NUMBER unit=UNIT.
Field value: value=84 unit=°F
